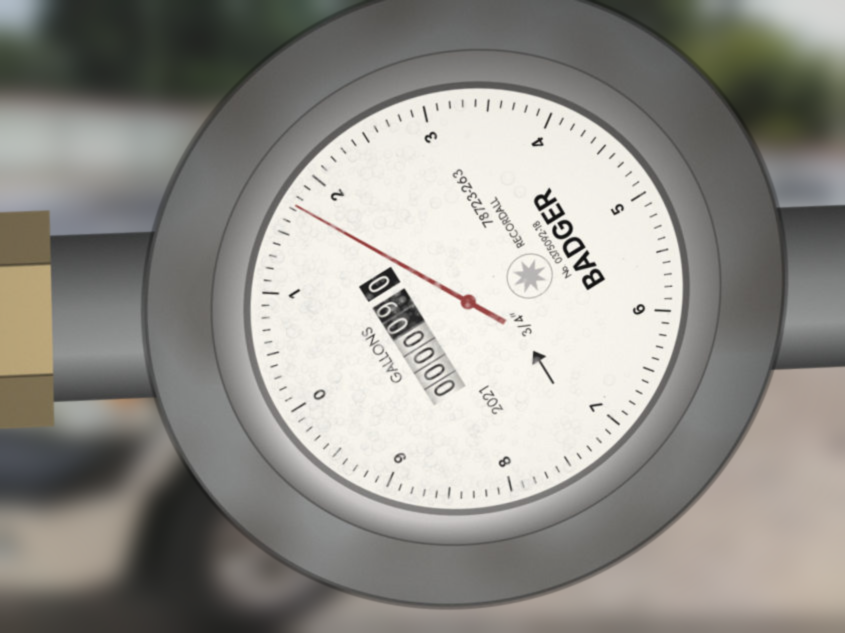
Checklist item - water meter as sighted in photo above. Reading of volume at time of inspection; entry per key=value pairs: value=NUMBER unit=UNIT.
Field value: value=91.7 unit=gal
